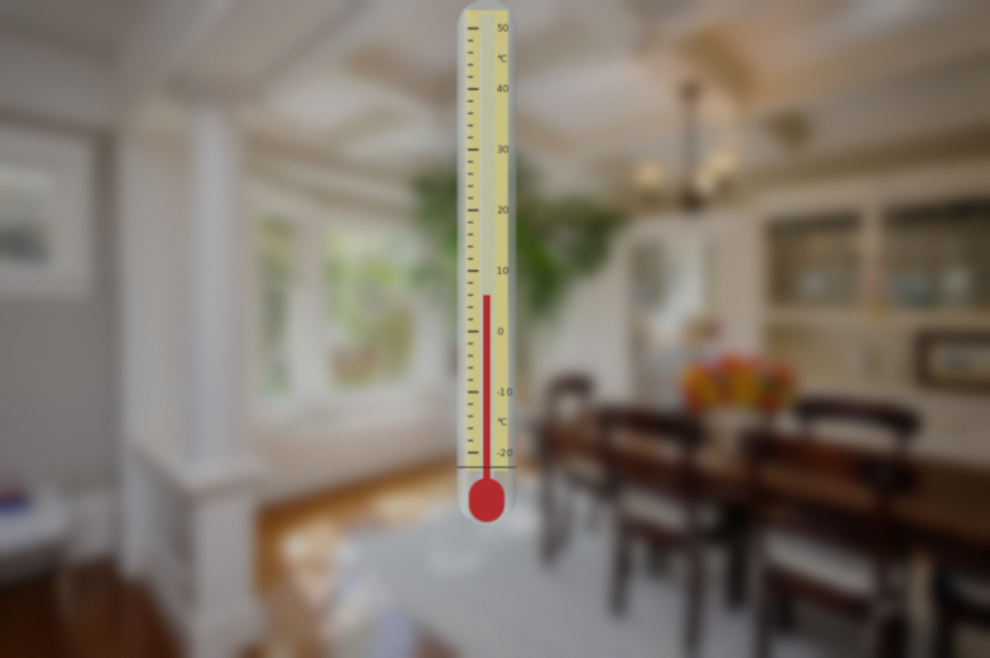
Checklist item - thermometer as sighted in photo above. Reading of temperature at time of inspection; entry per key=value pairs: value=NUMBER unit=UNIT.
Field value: value=6 unit=°C
